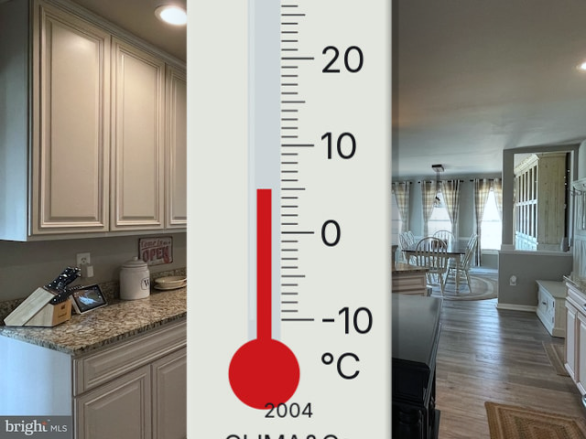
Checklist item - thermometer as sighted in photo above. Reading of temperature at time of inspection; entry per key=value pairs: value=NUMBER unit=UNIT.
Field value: value=5 unit=°C
